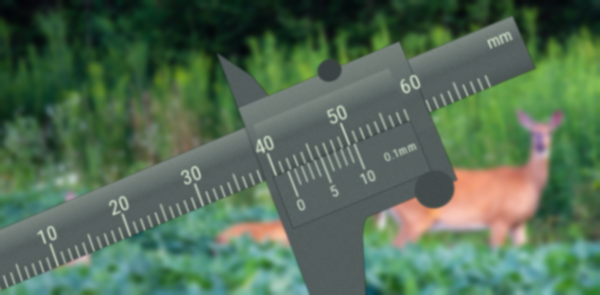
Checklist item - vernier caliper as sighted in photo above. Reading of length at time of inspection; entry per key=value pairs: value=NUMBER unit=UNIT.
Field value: value=41.6 unit=mm
